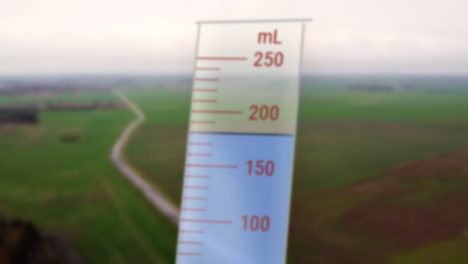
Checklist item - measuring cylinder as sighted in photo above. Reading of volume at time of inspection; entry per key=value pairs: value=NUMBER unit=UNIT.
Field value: value=180 unit=mL
